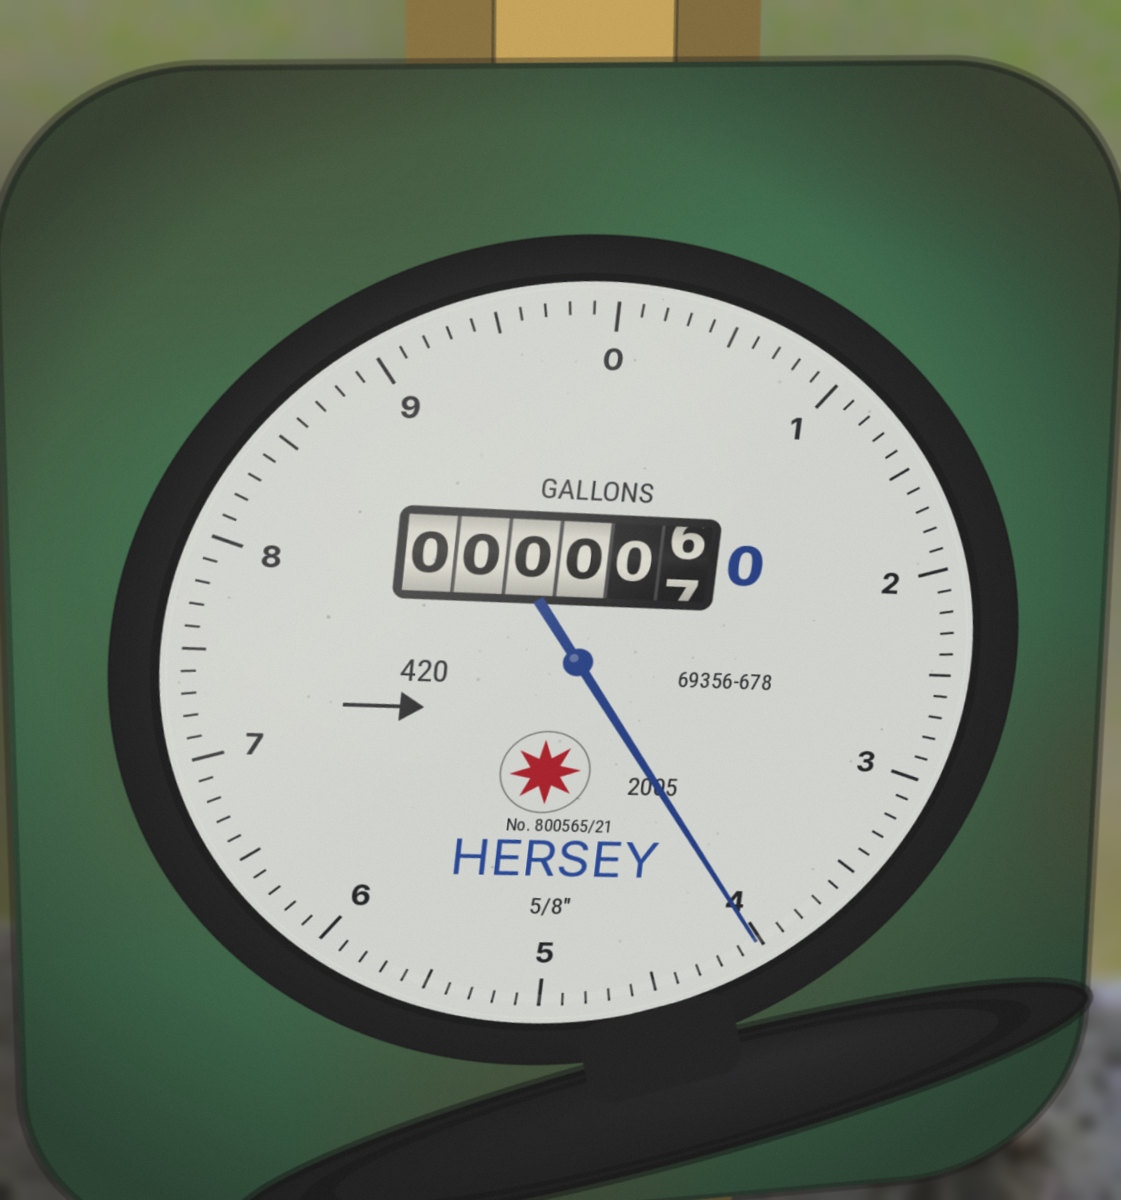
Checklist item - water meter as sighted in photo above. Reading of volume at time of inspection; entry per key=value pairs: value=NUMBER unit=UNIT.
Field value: value=64.0 unit=gal
